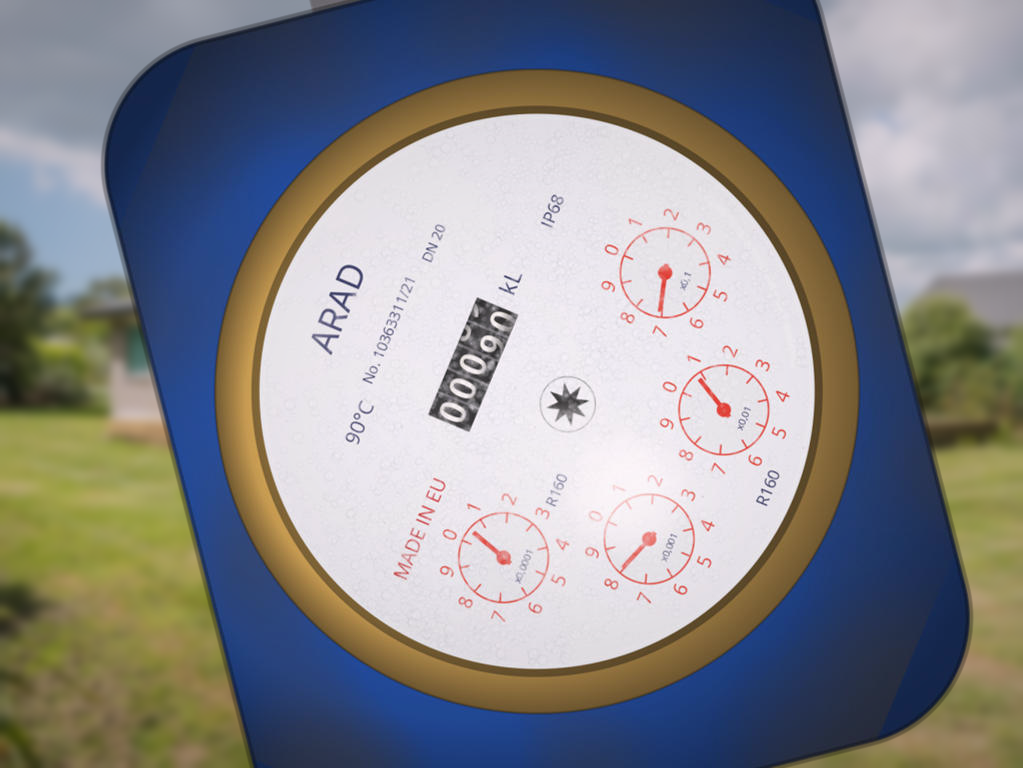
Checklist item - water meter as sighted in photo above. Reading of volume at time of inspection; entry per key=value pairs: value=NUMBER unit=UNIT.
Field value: value=89.7080 unit=kL
